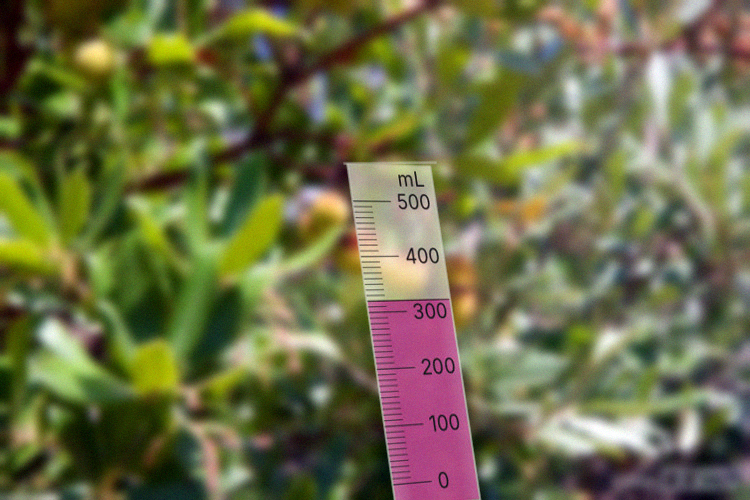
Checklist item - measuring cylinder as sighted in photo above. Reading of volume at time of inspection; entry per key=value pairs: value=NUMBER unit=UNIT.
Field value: value=320 unit=mL
